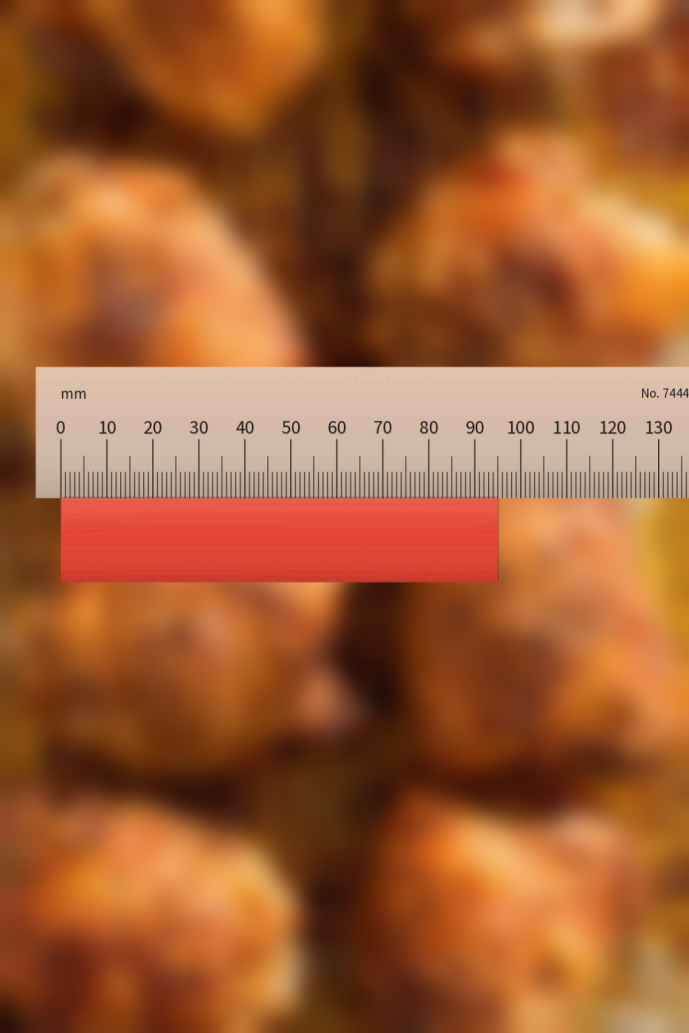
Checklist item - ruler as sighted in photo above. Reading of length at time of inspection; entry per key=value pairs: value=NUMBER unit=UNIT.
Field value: value=95 unit=mm
